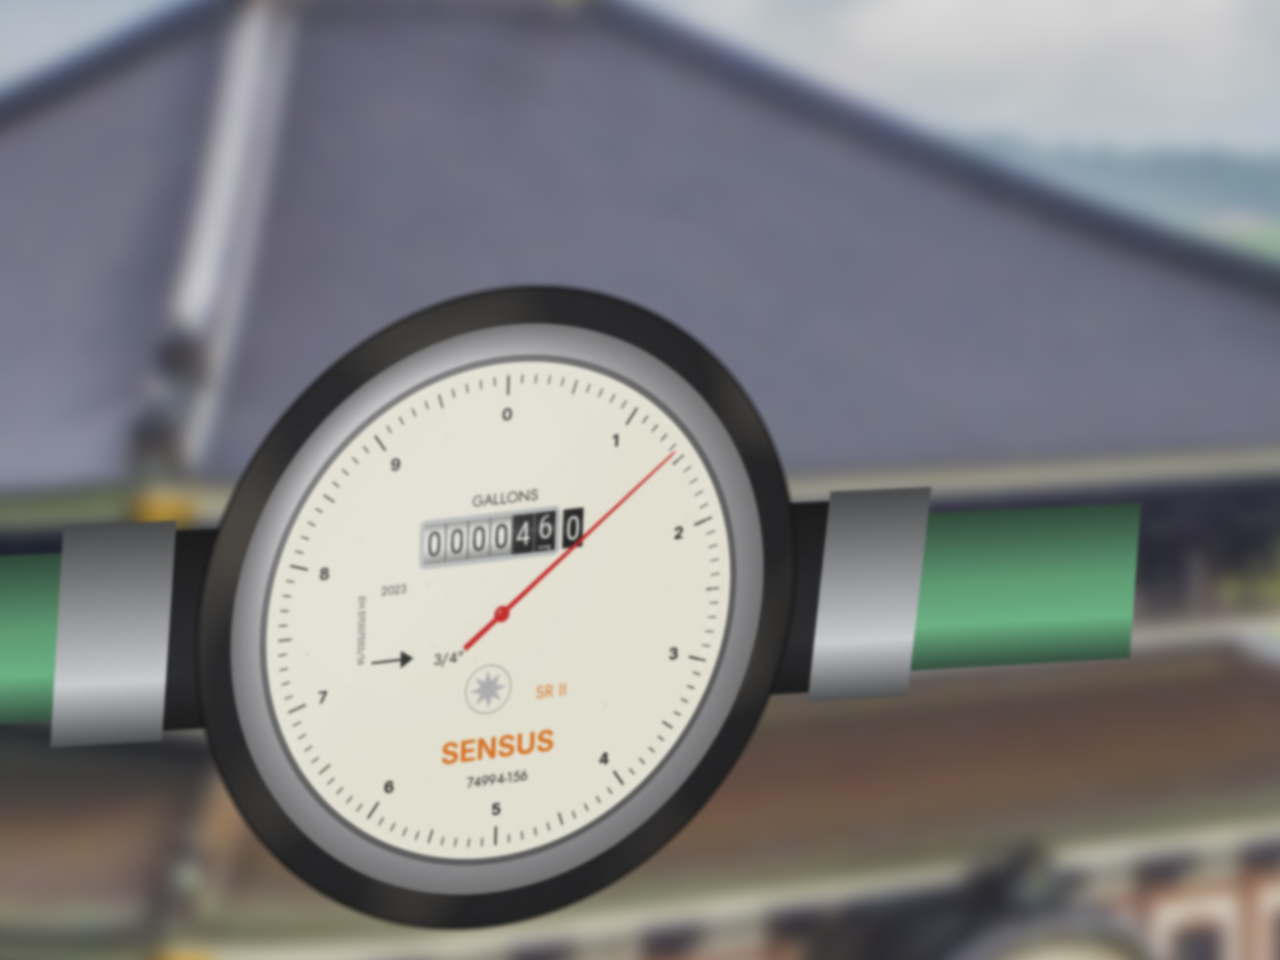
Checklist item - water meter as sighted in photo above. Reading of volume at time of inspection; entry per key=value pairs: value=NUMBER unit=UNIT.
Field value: value=461.4 unit=gal
